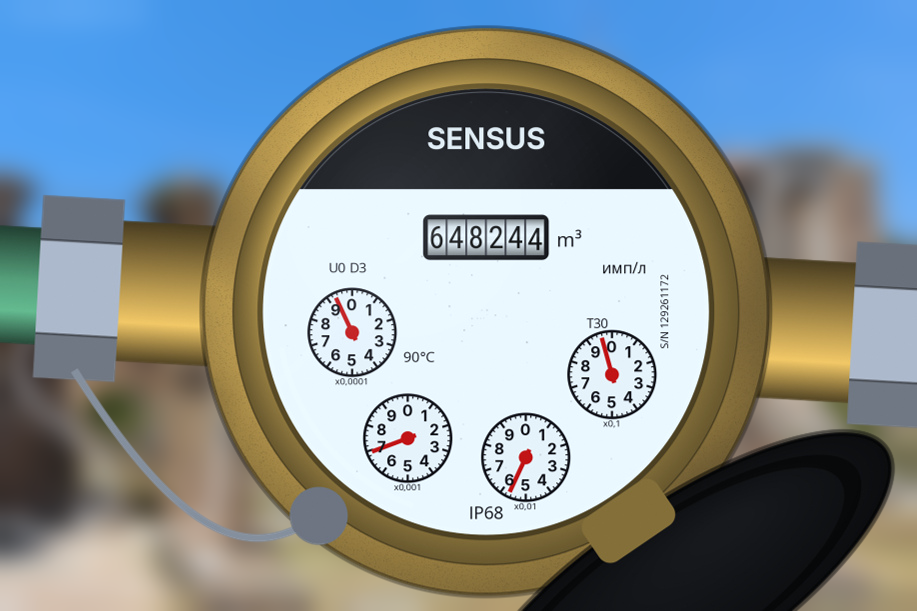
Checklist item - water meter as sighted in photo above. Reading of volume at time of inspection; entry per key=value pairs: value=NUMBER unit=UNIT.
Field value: value=648243.9569 unit=m³
